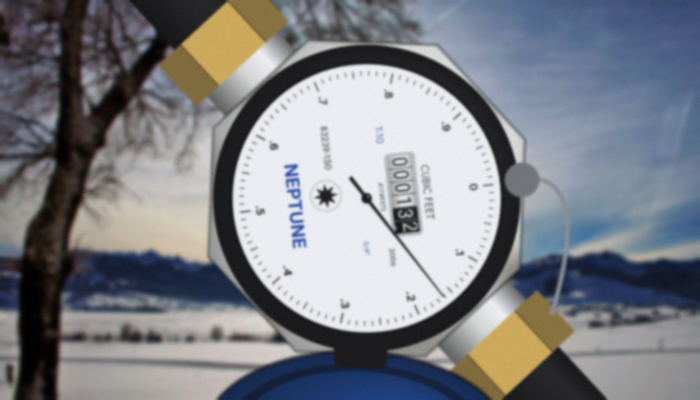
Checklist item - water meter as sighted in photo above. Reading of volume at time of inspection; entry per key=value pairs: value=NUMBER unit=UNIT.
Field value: value=132.16 unit=ft³
